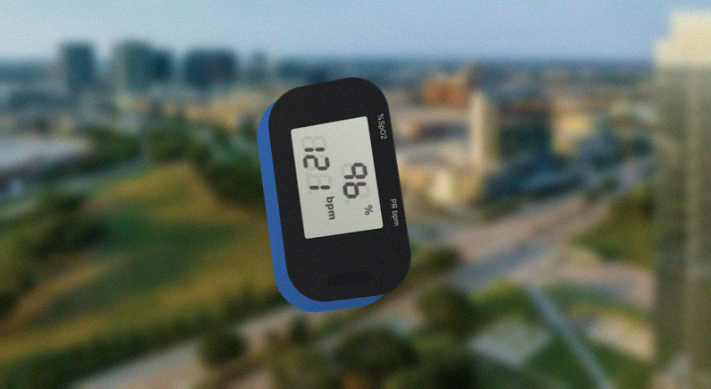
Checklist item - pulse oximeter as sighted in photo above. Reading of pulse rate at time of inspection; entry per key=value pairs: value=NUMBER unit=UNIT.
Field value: value=121 unit=bpm
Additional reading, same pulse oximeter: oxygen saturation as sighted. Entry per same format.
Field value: value=96 unit=%
